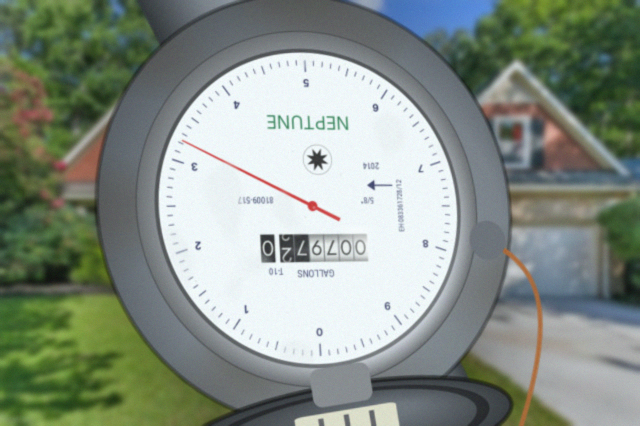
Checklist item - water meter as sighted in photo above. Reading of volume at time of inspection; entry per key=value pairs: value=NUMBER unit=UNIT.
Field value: value=79723.2 unit=gal
